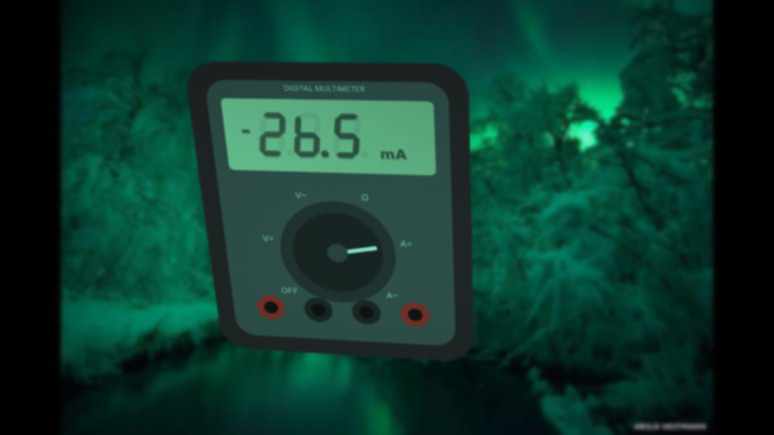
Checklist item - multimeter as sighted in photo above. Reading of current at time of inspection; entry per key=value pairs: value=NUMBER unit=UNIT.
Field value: value=-26.5 unit=mA
